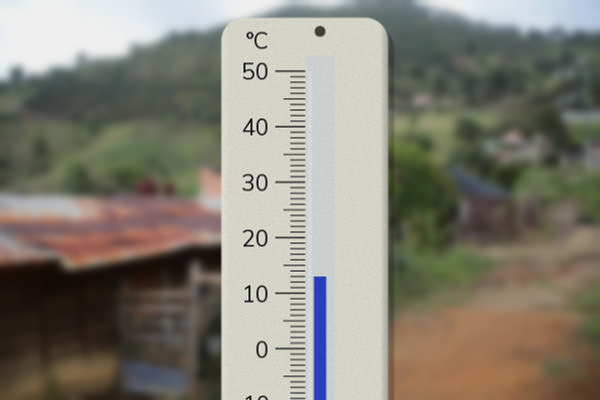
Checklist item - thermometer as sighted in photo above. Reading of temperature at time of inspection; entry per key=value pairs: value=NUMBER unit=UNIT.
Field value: value=13 unit=°C
